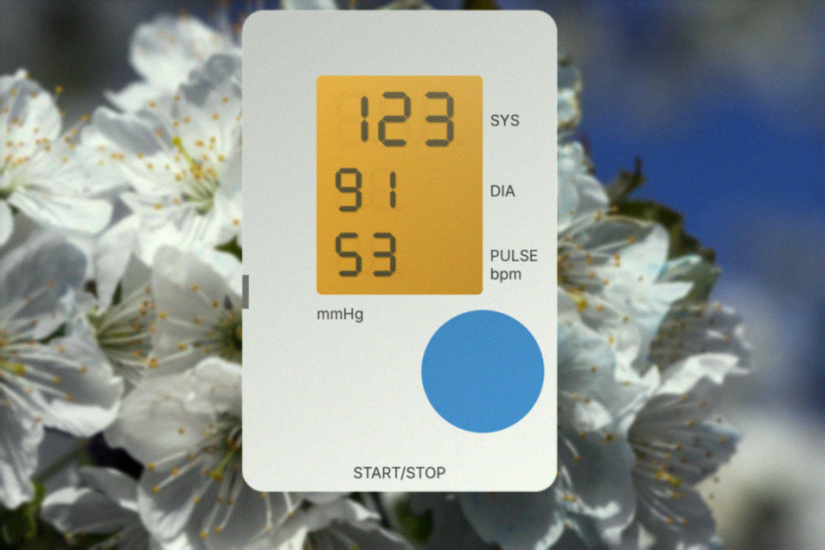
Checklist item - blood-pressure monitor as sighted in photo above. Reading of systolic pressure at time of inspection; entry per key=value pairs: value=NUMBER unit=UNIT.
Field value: value=123 unit=mmHg
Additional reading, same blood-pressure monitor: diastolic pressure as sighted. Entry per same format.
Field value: value=91 unit=mmHg
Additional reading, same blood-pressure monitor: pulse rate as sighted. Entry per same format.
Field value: value=53 unit=bpm
